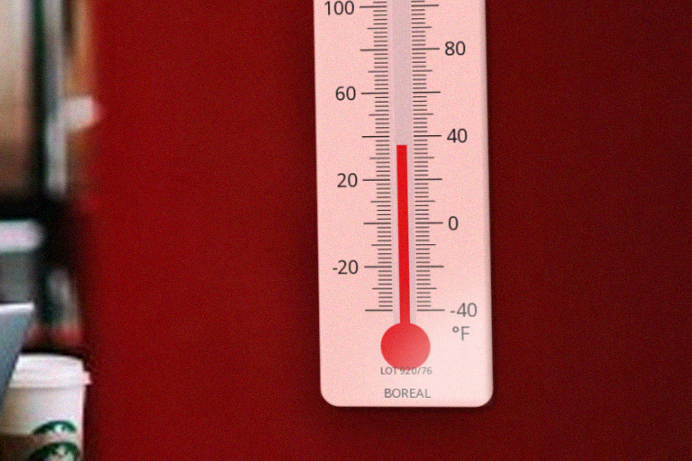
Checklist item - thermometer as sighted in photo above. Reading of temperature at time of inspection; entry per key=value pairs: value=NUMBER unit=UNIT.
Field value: value=36 unit=°F
